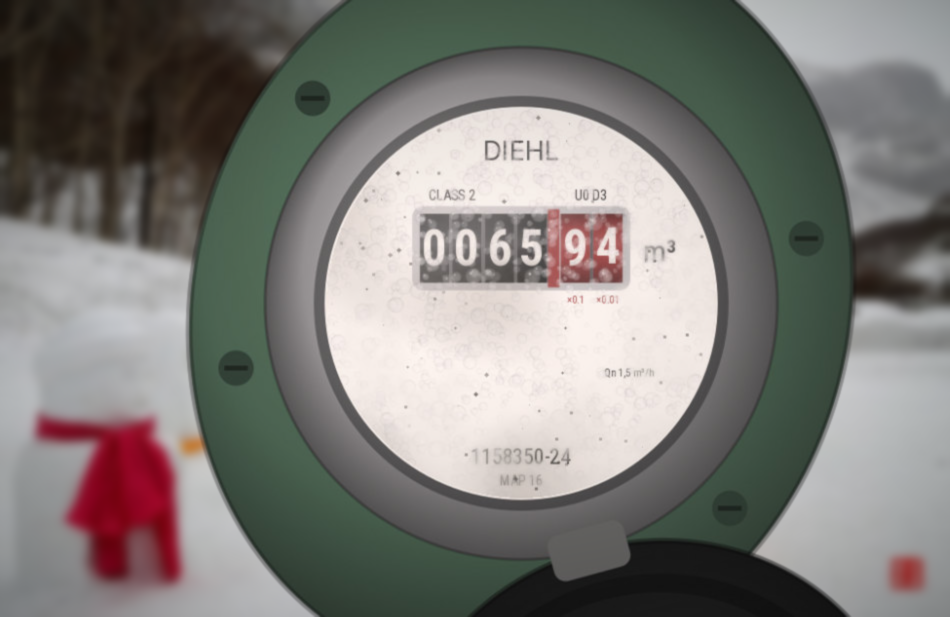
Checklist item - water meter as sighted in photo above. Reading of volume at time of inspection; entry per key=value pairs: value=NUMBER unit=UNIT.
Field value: value=65.94 unit=m³
